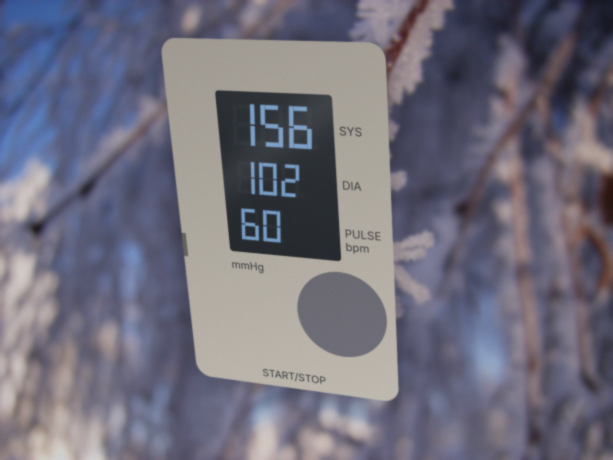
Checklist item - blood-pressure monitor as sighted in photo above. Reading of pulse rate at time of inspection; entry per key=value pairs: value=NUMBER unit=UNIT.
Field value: value=60 unit=bpm
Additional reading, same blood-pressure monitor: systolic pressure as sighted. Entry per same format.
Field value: value=156 unit=mmHg
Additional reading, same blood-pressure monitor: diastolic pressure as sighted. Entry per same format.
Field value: value=102 unit=mmHg
